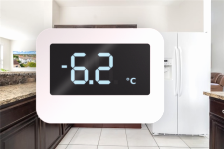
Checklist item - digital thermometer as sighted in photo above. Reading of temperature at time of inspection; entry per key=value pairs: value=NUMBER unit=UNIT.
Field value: value=-6.2 unit=°C
